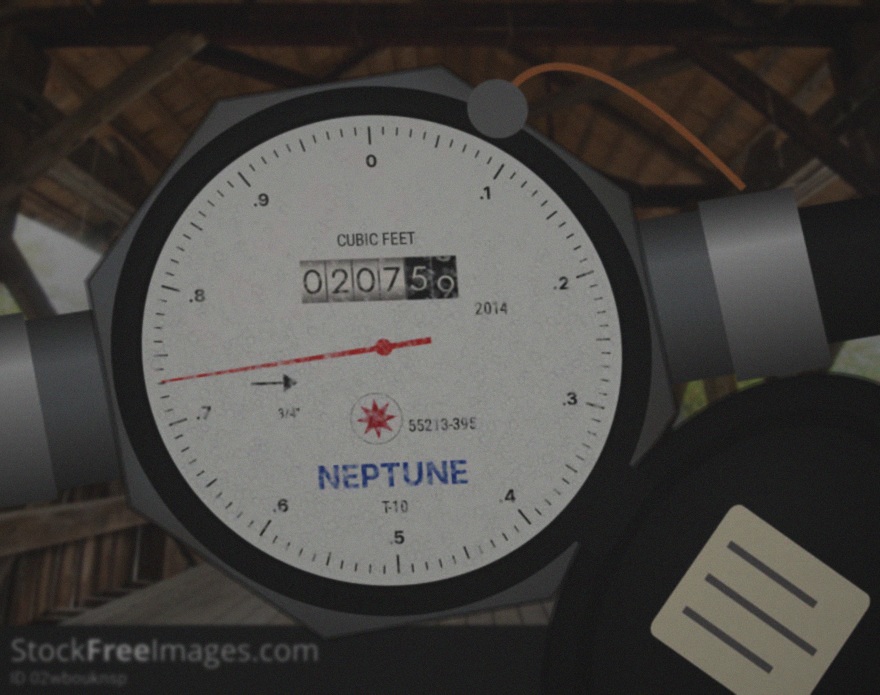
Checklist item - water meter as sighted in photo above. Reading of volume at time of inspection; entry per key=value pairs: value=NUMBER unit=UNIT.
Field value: value=20758.73 unit=ft³
